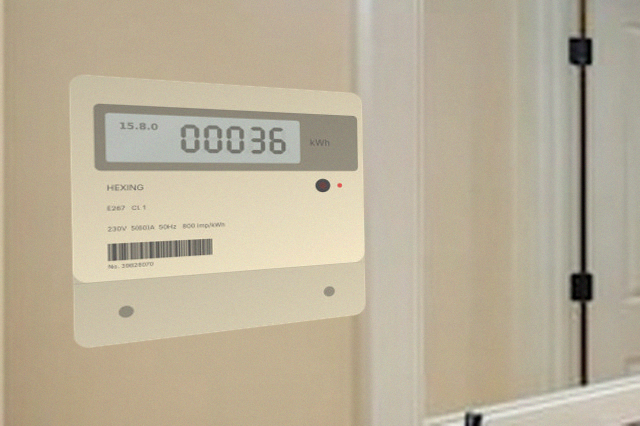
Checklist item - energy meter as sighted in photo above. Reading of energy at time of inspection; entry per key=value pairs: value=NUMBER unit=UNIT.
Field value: value=36 unit=kWh
